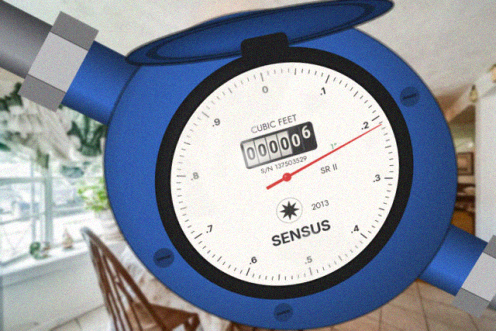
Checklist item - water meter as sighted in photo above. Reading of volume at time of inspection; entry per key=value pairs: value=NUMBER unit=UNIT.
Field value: value=6.21 unit=ft³
